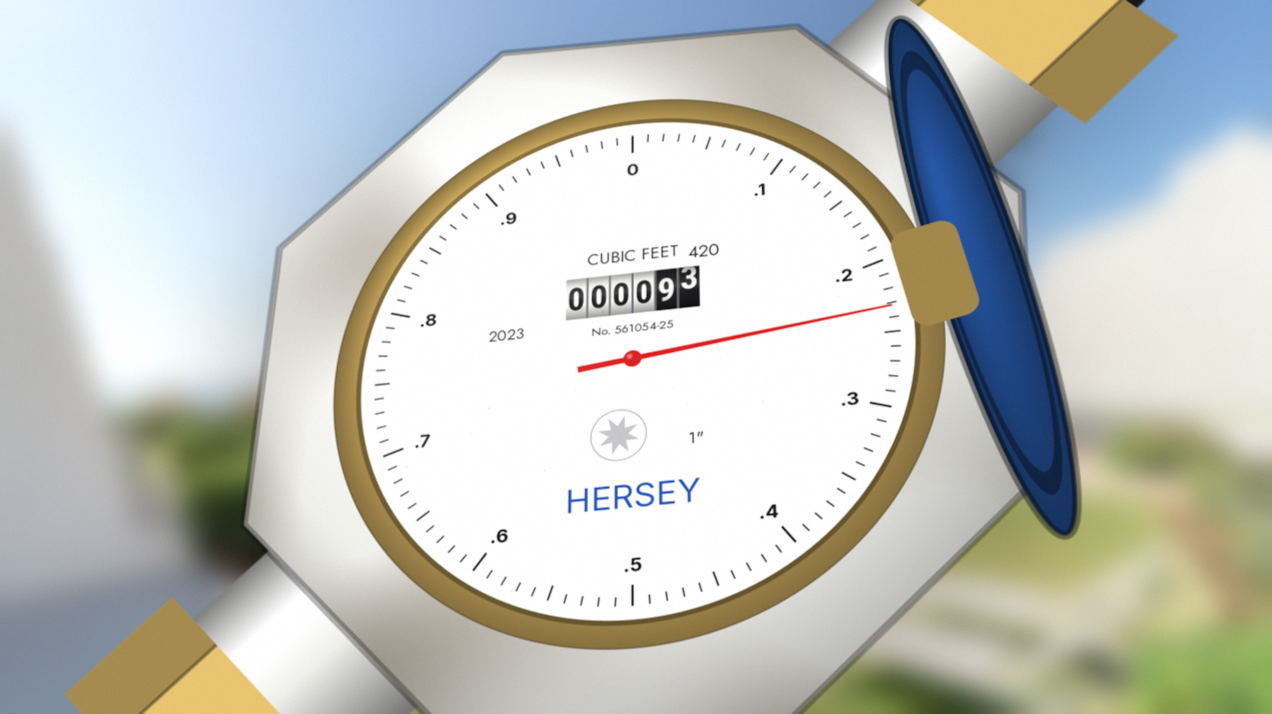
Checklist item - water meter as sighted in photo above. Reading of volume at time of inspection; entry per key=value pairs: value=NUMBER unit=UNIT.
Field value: value=93.23 unit=ft³
